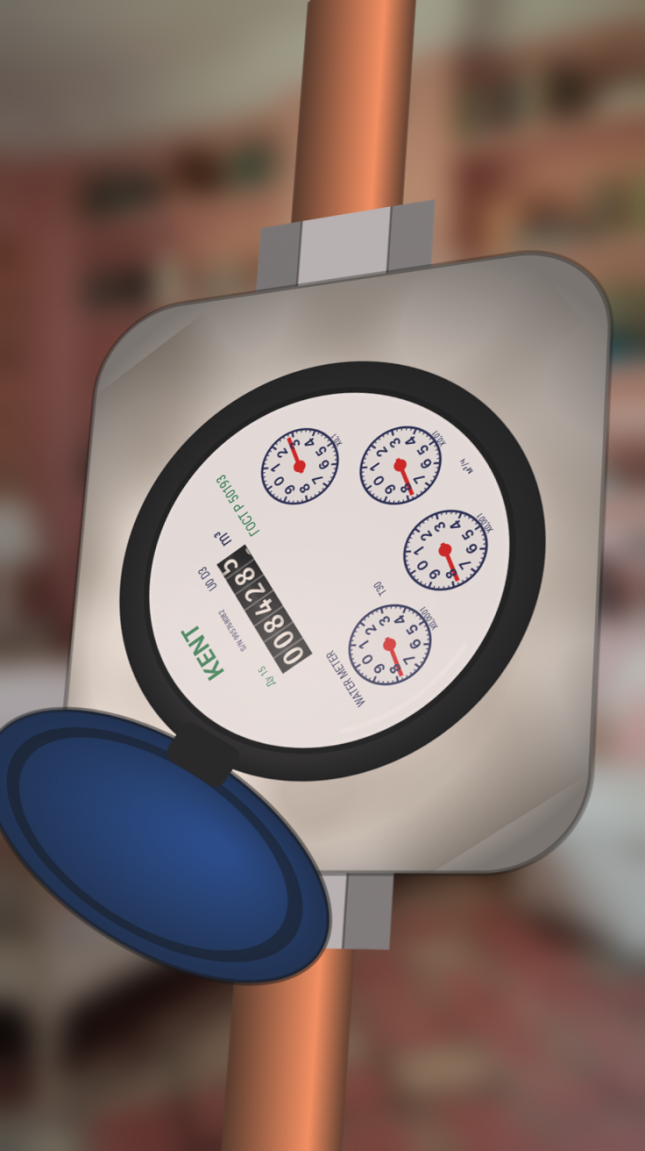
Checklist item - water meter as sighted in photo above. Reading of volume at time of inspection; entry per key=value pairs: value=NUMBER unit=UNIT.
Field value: value=84285.2777 unit=m³
